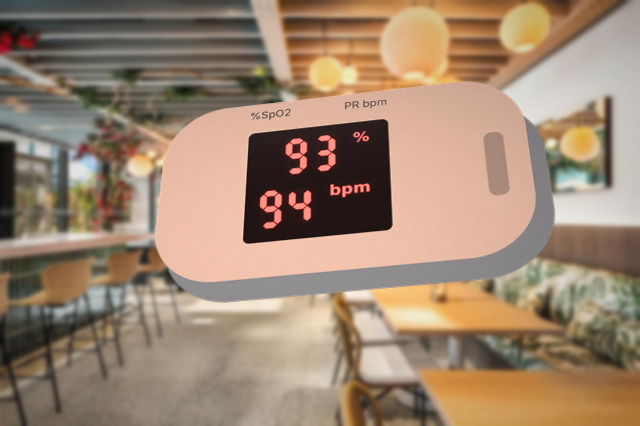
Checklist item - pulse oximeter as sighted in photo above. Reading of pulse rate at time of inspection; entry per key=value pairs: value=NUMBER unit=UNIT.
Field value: value=94 unit=bpm
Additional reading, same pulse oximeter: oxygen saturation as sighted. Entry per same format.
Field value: value=93 unit=%
